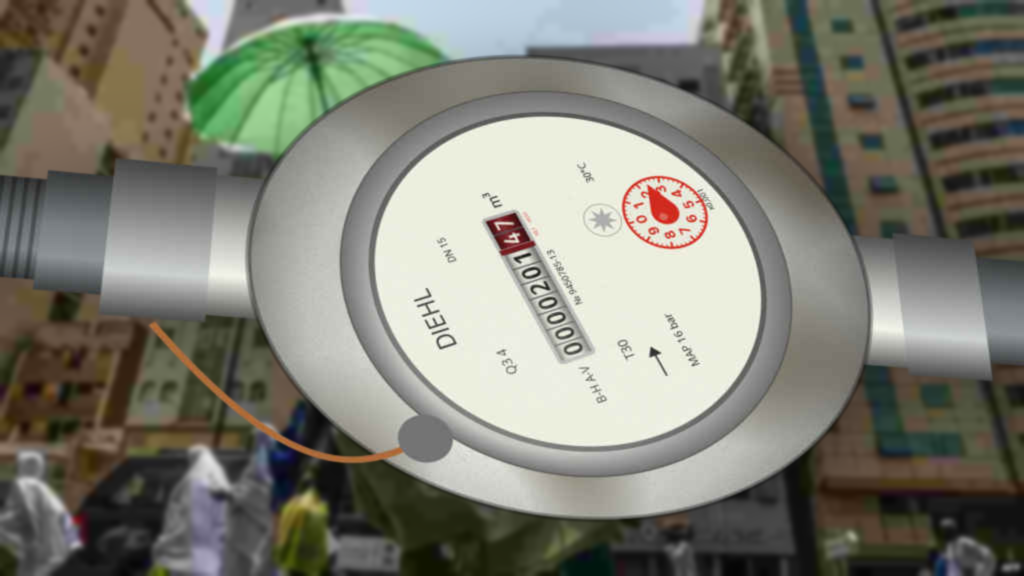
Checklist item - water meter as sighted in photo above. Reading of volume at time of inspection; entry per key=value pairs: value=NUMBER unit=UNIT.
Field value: value=201.472 unit=m³
